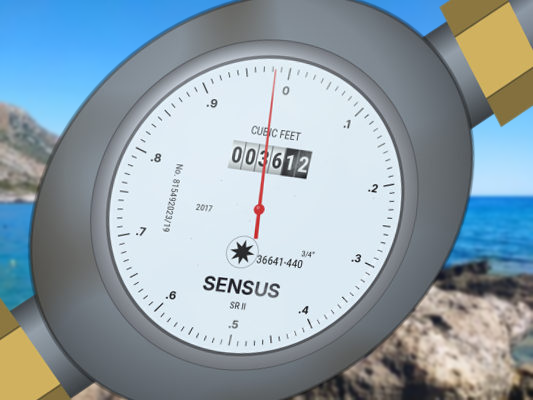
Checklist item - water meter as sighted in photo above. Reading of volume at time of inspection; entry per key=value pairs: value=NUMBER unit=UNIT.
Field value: value=3611.98 unit=ft³
